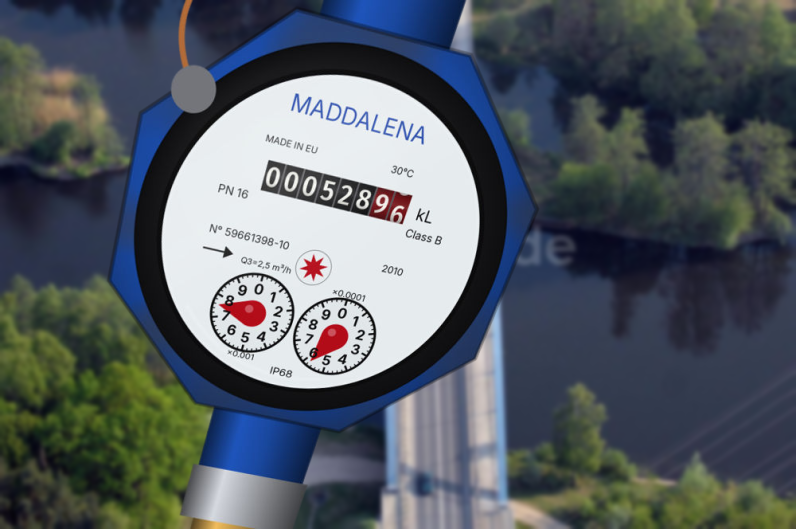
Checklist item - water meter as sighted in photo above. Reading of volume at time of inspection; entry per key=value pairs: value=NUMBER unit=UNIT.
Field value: value=528.9575 unit=kL
